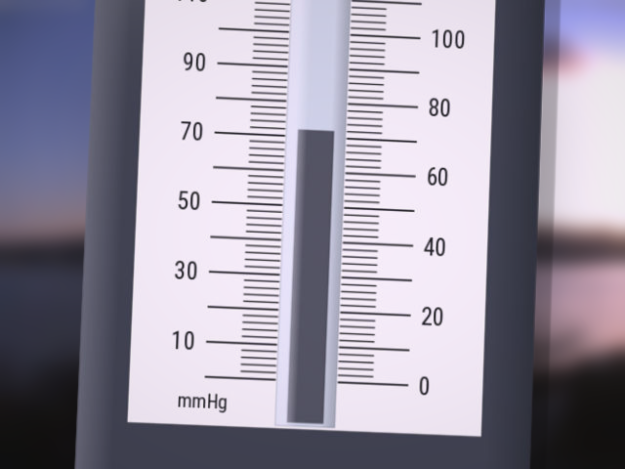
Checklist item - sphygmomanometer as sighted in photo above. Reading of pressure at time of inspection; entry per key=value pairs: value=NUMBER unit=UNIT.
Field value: value=72 unit=mmHg
